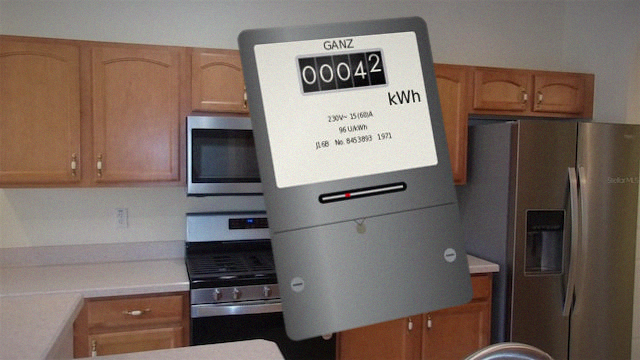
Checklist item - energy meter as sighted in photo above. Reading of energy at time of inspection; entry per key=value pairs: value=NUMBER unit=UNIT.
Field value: value=42 unit=kWh
